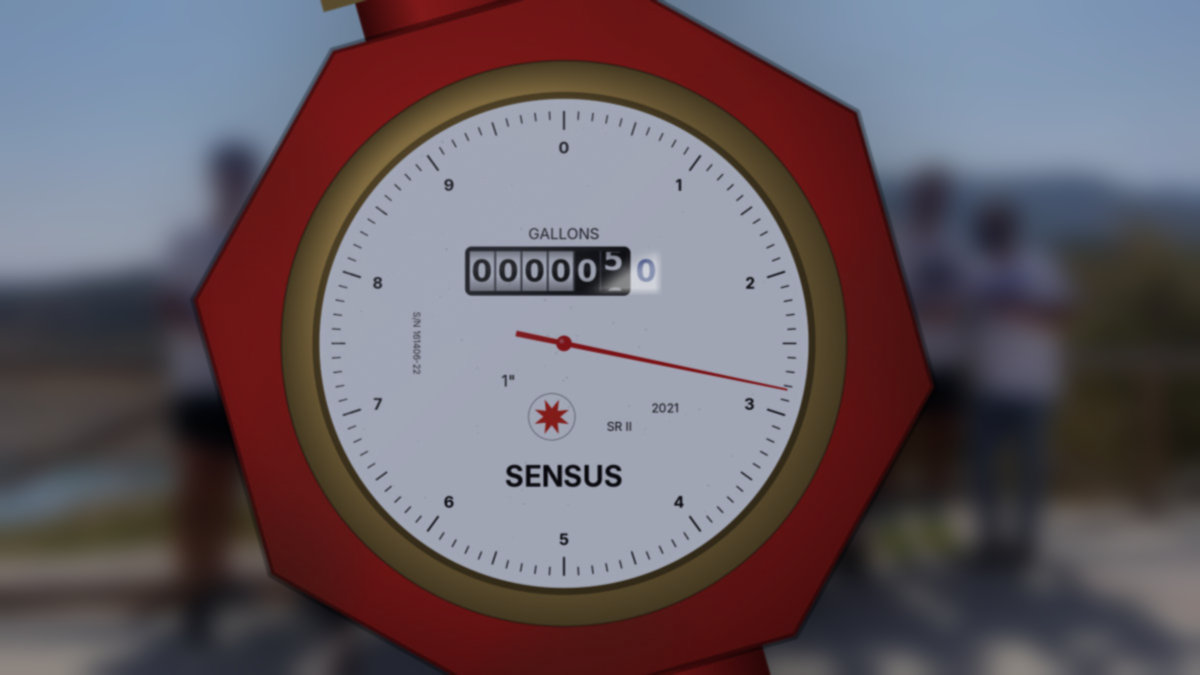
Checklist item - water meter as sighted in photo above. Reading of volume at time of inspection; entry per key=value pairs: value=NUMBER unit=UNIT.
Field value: value=52.8 unit=gal
